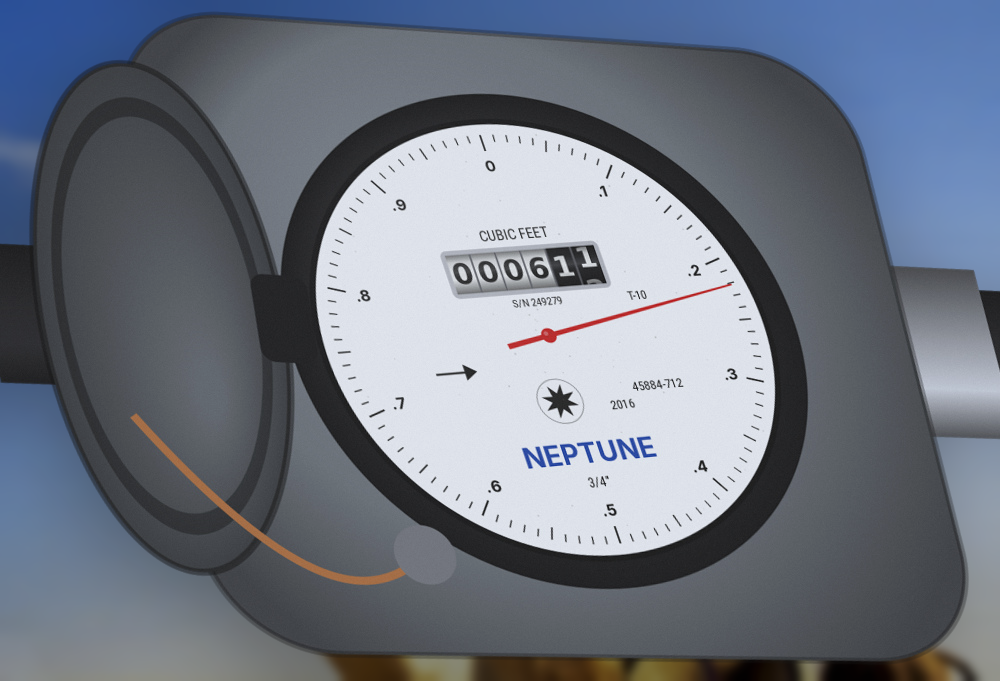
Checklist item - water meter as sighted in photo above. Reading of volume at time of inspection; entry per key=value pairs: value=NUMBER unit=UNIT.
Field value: value=611.22 unit=ft³
